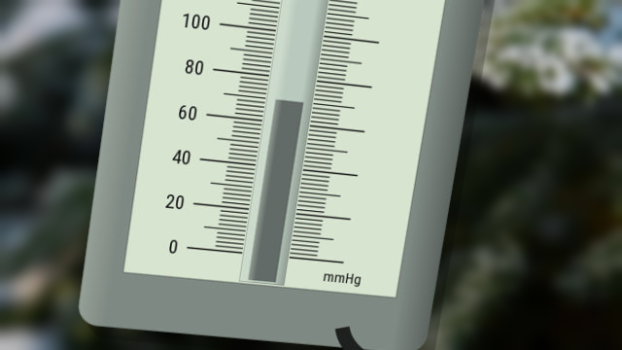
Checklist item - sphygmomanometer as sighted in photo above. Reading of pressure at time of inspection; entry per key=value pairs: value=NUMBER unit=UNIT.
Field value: value=70 unit=mmHg
